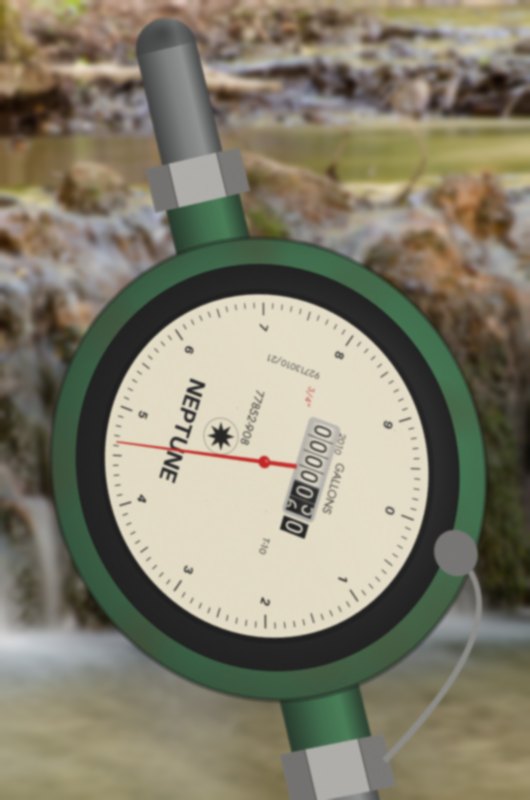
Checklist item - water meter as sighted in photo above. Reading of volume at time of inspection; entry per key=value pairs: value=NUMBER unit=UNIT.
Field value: value=54.6 unit=gal
